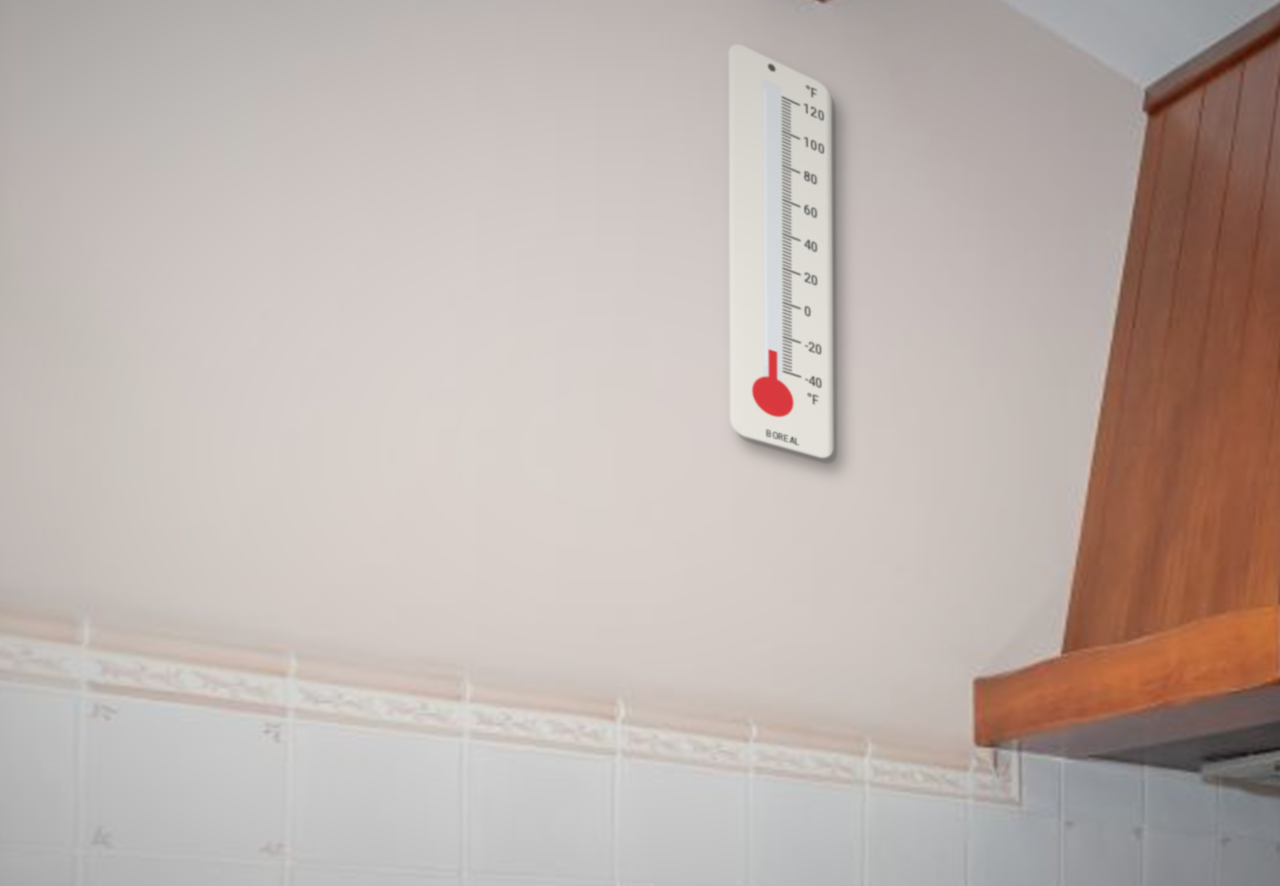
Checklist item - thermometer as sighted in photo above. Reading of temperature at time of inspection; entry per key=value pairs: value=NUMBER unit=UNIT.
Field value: value=-30 unit=°F
